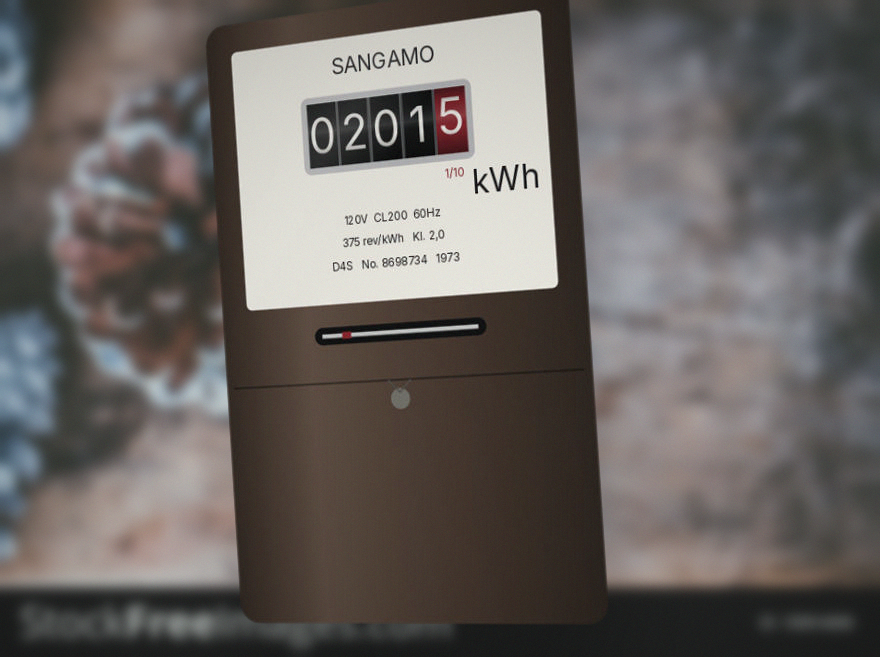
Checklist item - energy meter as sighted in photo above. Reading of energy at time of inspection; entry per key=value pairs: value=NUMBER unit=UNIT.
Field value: value=201.5 unit=kWh
